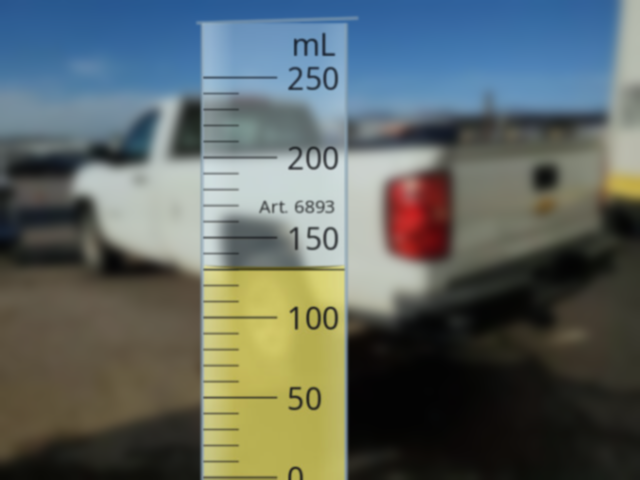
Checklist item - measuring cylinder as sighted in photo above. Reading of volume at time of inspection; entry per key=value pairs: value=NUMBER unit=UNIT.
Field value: value=130 unit=mL
